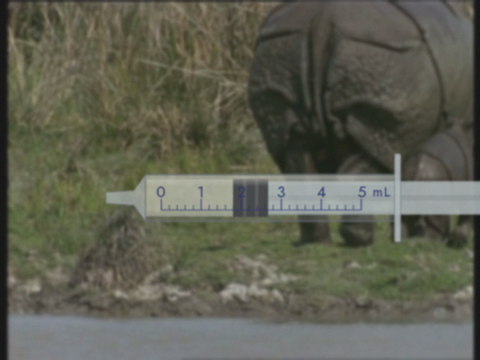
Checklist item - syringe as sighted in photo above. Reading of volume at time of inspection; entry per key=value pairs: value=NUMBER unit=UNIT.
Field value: value=1.8 unit=mL
